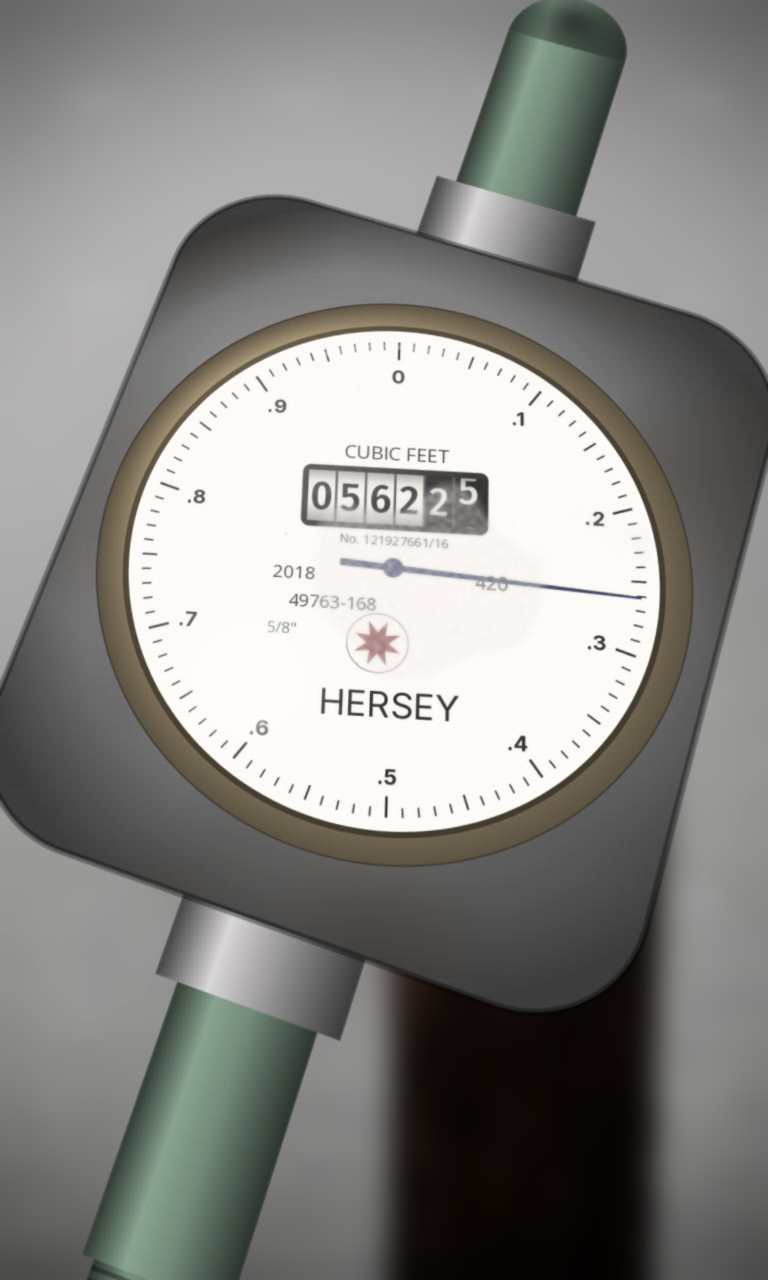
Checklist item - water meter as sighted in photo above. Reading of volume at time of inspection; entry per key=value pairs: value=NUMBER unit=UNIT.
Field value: value=56225.26 unit=ft³
